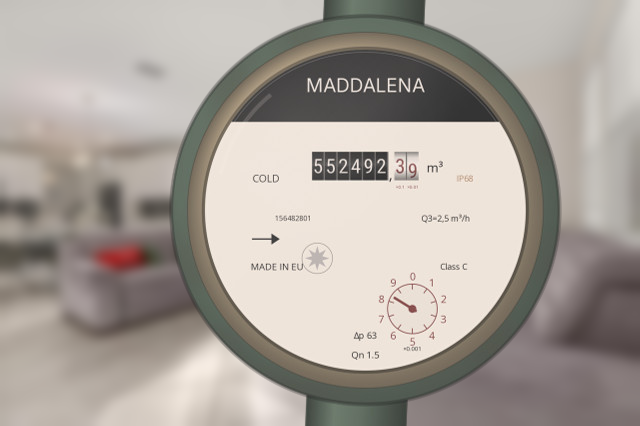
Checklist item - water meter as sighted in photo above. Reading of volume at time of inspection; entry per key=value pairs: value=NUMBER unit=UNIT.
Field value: value=552492.388 unit=m³
